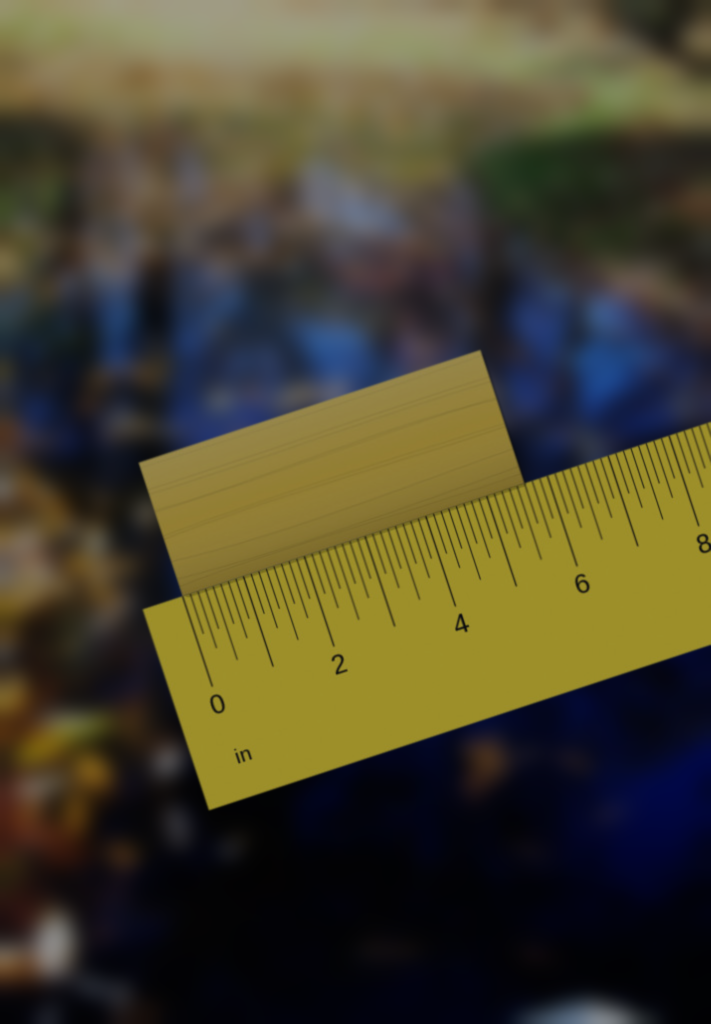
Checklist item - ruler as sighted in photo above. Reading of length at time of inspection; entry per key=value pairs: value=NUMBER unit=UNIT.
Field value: value=5.625 unit=in
